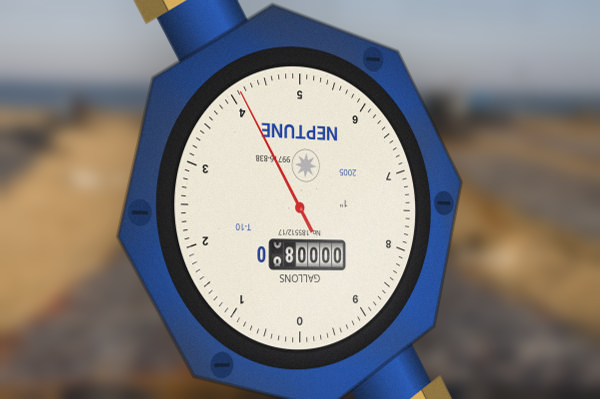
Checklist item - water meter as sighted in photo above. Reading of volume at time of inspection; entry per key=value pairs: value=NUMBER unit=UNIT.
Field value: value=884.1 unit=gal
